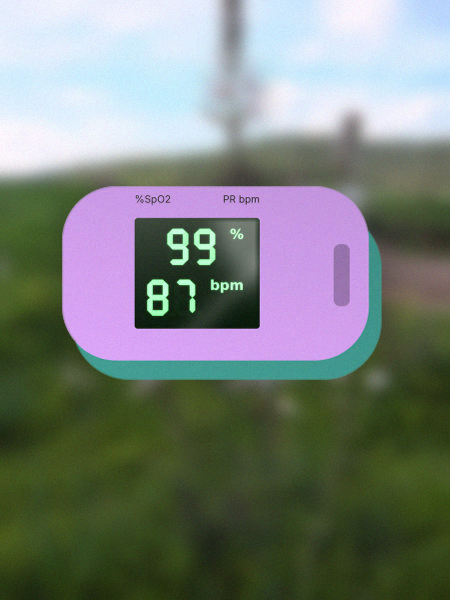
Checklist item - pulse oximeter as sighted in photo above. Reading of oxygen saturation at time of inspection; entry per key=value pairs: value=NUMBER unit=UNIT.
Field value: value=99 unit=%
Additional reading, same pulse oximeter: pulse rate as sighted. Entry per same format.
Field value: value=87 unit=bpm
